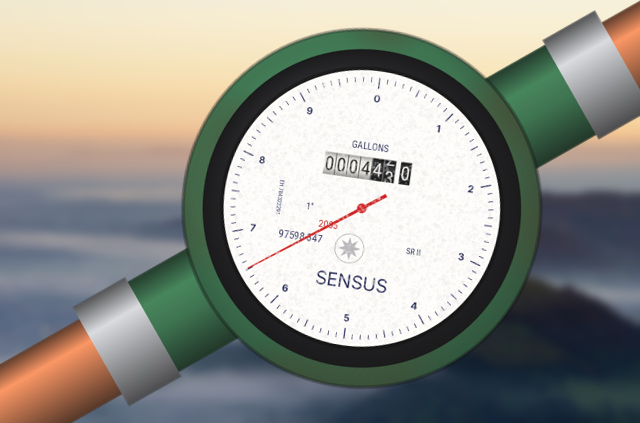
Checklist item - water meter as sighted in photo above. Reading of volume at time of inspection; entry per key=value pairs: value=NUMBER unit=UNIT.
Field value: value=4426.5 unit=gal
